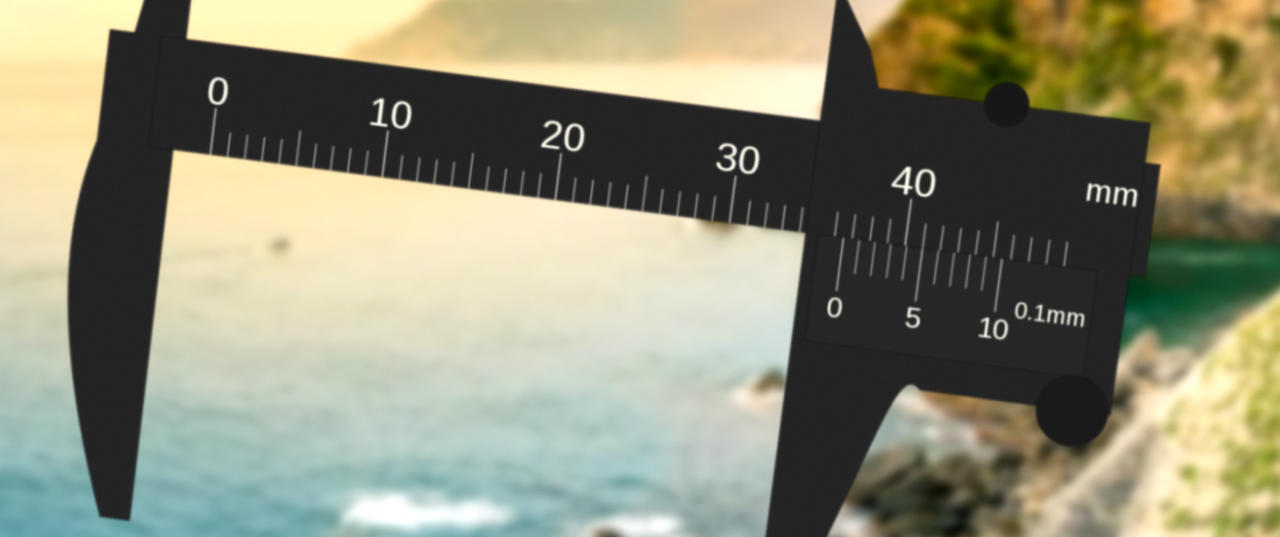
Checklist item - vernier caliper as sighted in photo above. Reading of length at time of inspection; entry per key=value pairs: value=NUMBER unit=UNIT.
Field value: value=36.5 unit=mm
